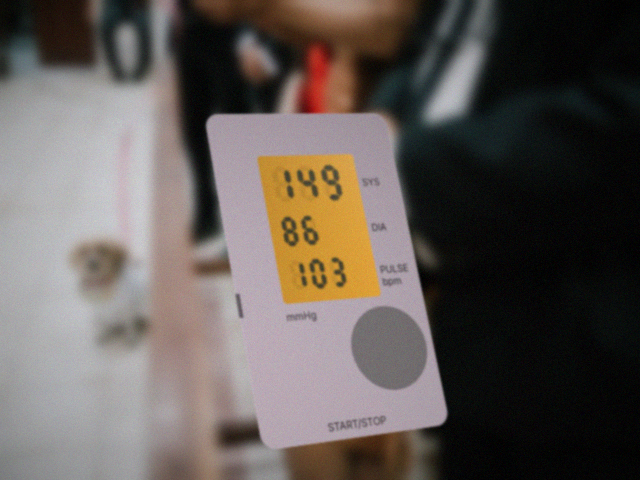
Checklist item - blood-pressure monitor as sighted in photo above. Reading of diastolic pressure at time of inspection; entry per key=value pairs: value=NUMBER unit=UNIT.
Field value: value=86 unit=mmHg
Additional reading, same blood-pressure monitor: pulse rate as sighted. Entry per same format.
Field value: value=103 unit=bpm
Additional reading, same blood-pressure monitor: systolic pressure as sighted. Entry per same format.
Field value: value=149 unit=mmHg
